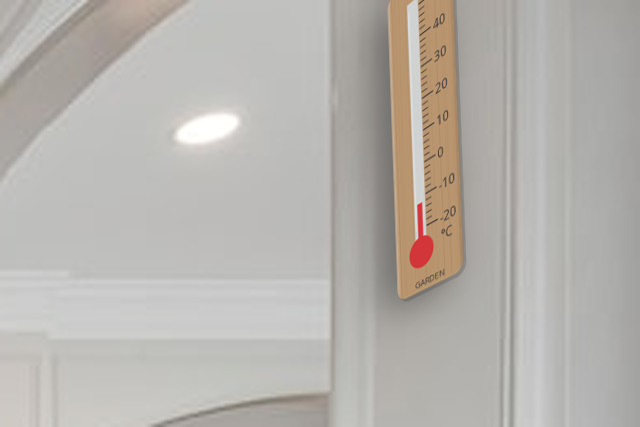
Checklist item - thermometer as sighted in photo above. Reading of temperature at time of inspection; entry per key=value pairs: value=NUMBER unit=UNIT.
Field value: value=-12 unit=°C
